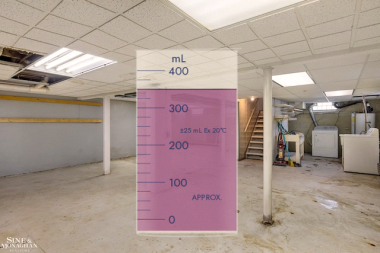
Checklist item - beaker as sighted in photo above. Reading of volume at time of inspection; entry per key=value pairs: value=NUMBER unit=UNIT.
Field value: value=350 unit=mL
